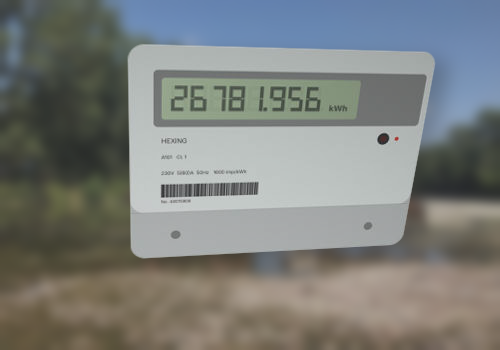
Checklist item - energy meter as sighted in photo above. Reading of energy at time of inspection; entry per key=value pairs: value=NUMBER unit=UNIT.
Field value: value=26781.956 unit=kWh
